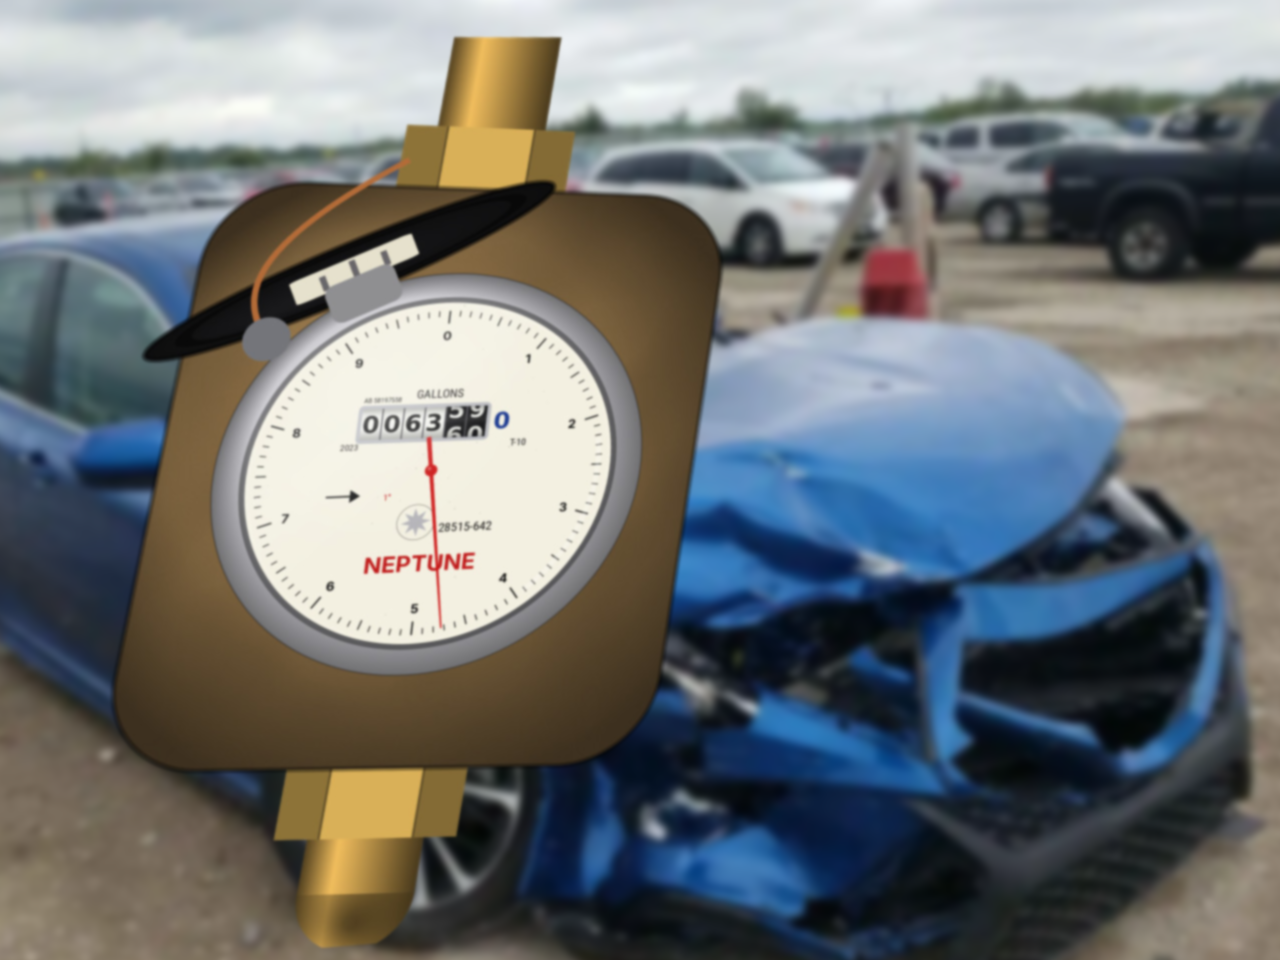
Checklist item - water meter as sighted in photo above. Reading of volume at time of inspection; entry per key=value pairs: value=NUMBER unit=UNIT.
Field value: value=63594.7 unit=gal
